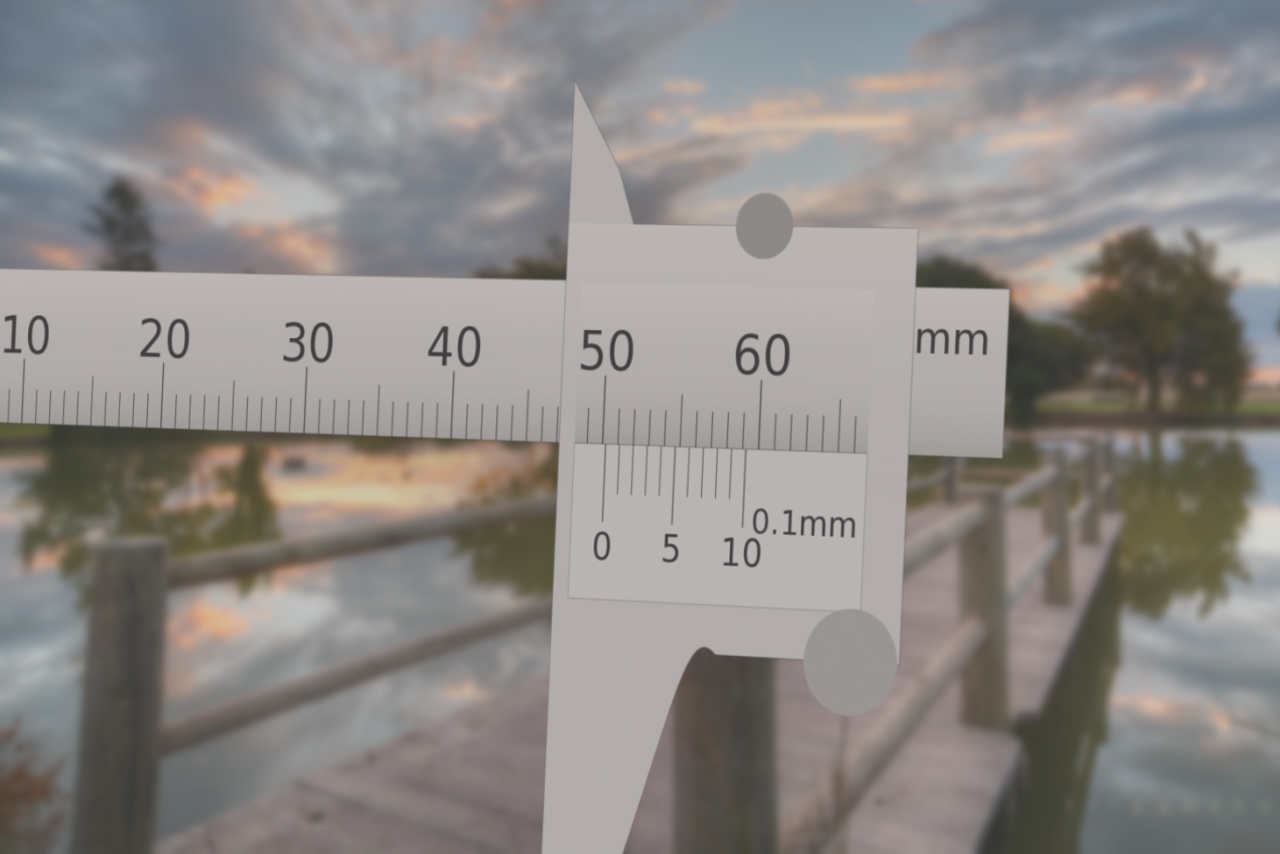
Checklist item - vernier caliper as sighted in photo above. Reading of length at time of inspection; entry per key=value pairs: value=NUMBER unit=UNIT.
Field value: value=50.2 unit=mm
